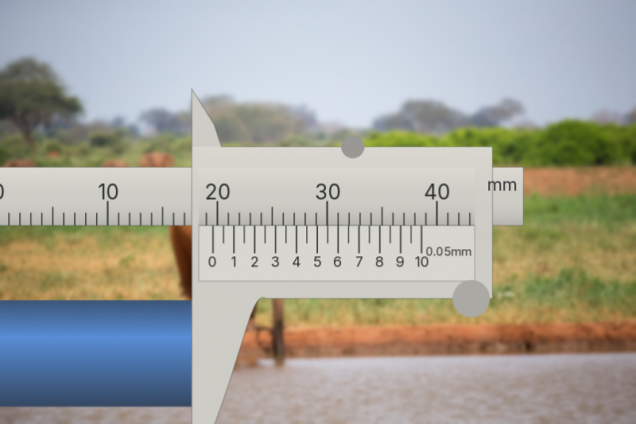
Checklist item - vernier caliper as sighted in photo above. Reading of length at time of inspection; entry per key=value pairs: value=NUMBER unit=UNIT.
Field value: value=19.6 unit=mm
